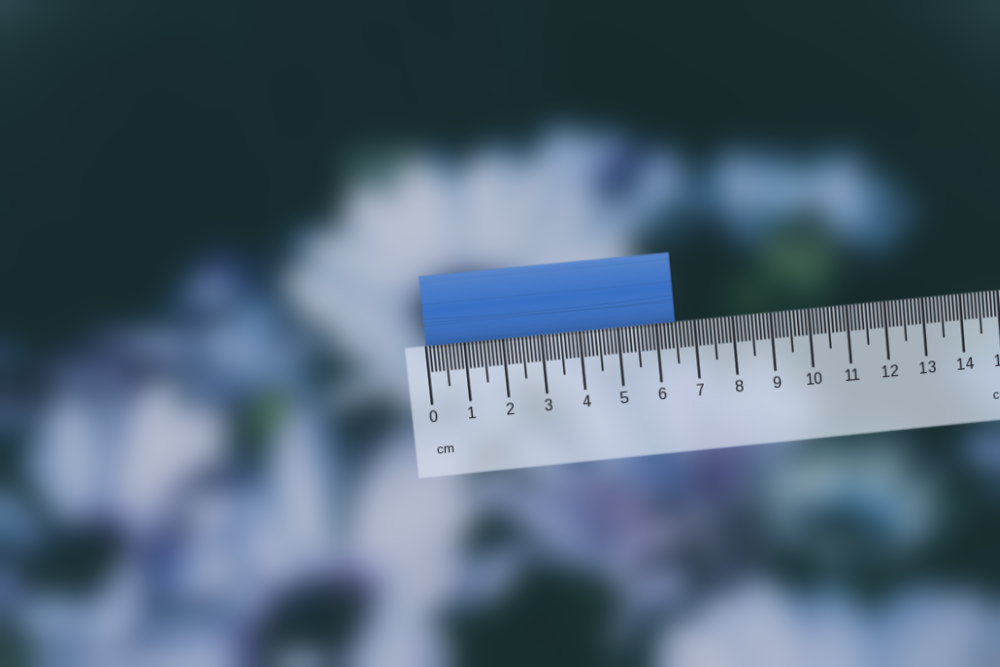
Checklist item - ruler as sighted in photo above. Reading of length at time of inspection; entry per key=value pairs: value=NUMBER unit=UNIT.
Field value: value=6.5 unit=cm
